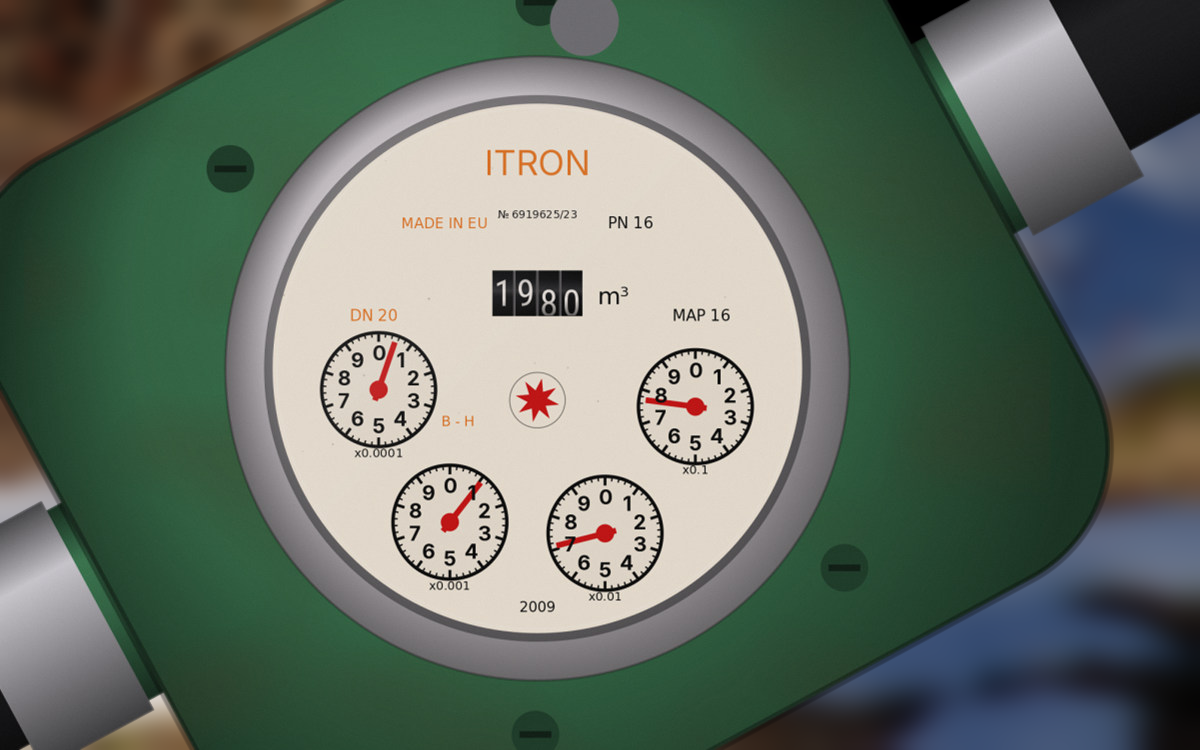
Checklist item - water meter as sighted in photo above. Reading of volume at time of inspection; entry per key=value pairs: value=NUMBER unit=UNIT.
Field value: value=1979.7710 unit=m³
